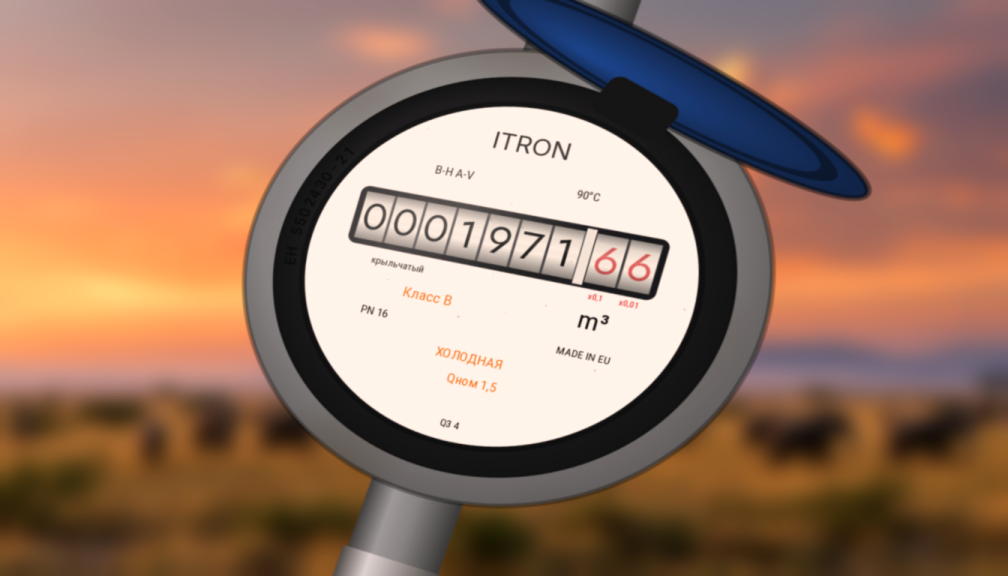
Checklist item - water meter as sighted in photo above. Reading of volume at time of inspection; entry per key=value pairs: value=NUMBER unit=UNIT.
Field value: value=1971.66 unit=m³
